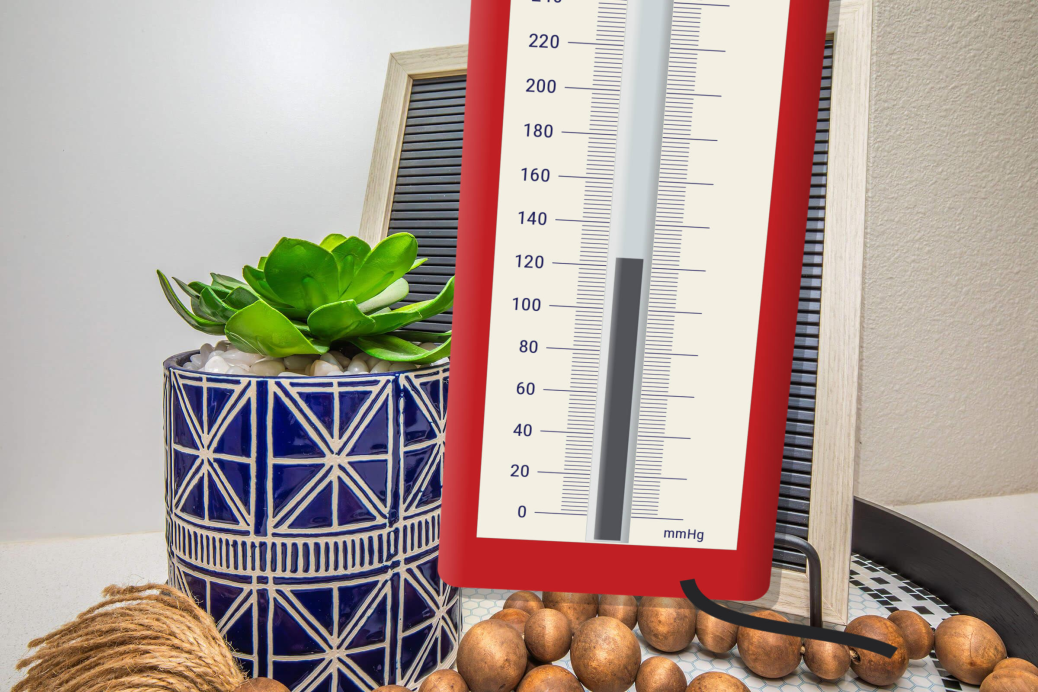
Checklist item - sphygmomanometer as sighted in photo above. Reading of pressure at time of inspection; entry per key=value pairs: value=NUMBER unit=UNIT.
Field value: value=124 unit=mmHg
